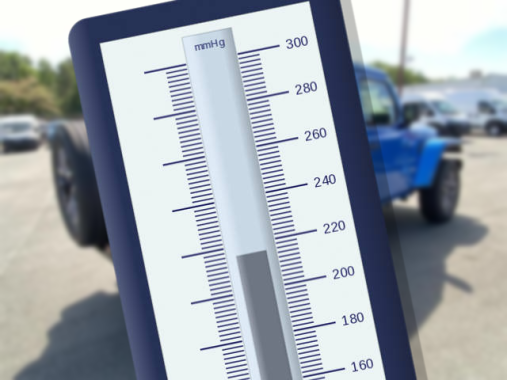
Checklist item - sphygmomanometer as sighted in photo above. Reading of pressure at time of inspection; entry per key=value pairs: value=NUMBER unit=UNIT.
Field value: value=216 unit=mmHg
